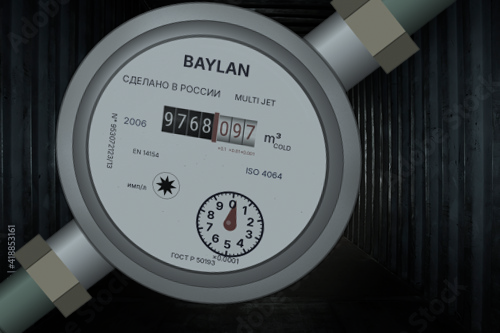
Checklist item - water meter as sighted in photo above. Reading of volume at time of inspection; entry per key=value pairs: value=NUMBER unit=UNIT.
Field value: value=9768.0970 unit=m³
